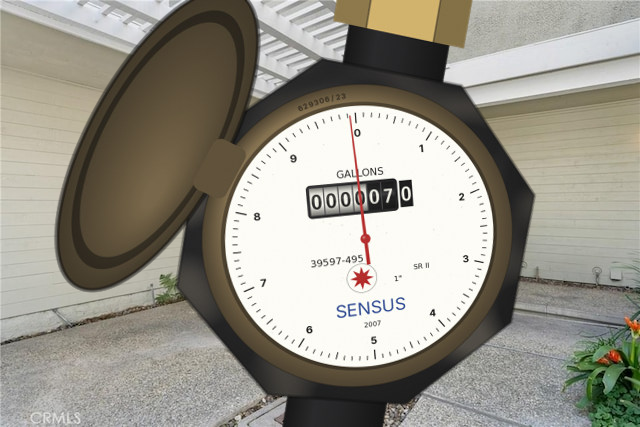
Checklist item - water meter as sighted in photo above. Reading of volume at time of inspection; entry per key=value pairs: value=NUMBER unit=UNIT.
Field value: value=69.9 unit=gal
